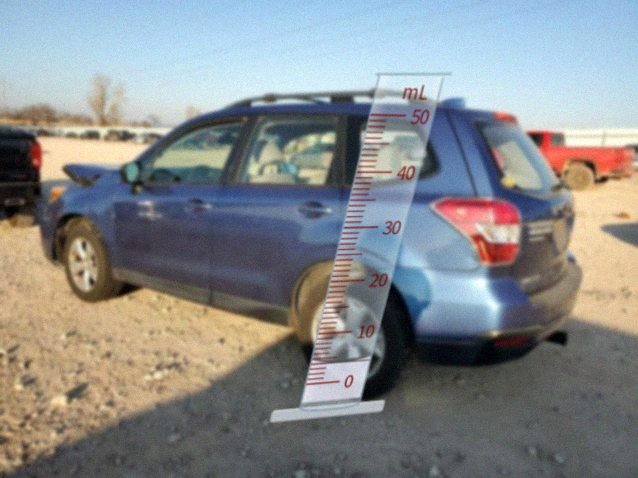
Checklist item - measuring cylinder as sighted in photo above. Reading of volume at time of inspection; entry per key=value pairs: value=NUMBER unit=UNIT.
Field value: value=4 unit=mL
